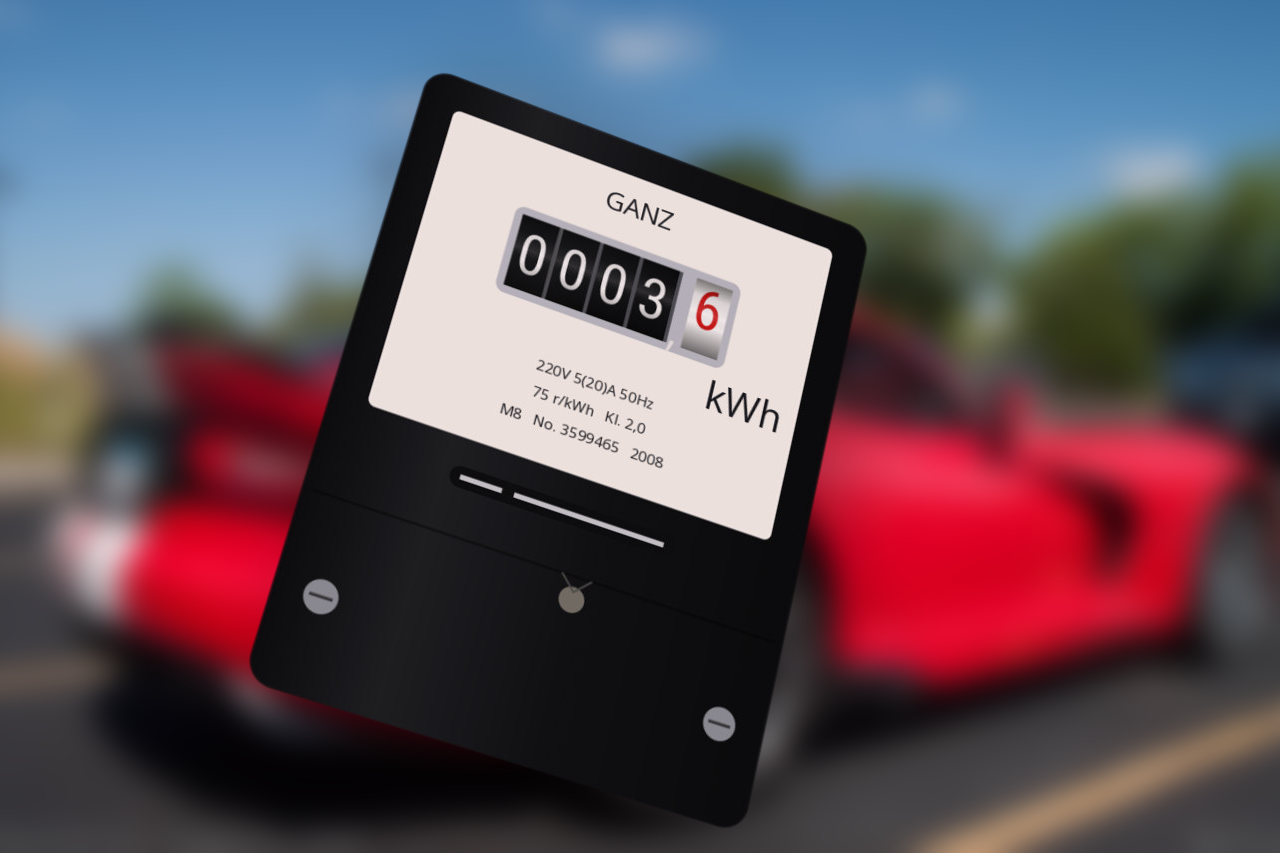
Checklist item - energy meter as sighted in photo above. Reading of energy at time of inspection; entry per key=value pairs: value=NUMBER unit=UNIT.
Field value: value=3.6 unit=kWh
